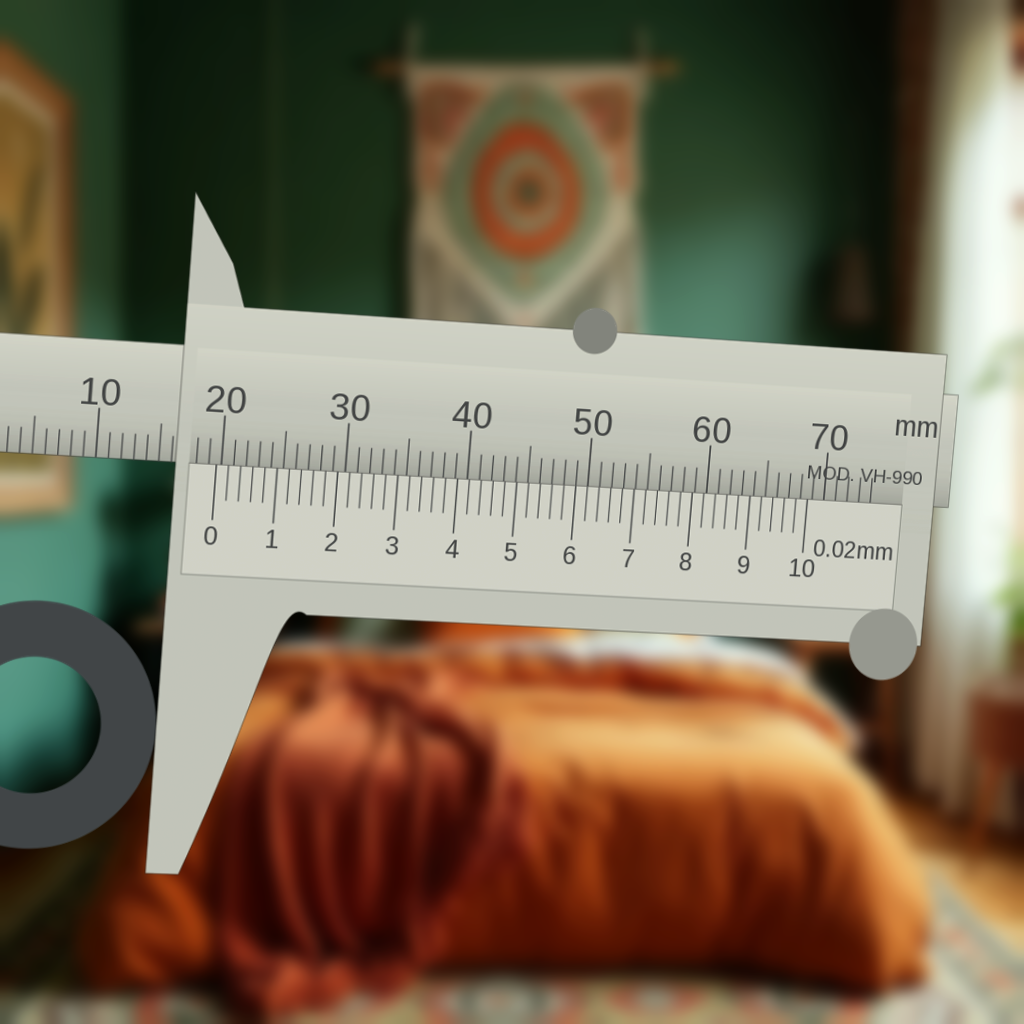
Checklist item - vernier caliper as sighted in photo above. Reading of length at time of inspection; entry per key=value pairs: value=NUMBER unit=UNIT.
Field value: value=19.6 unit=mm
